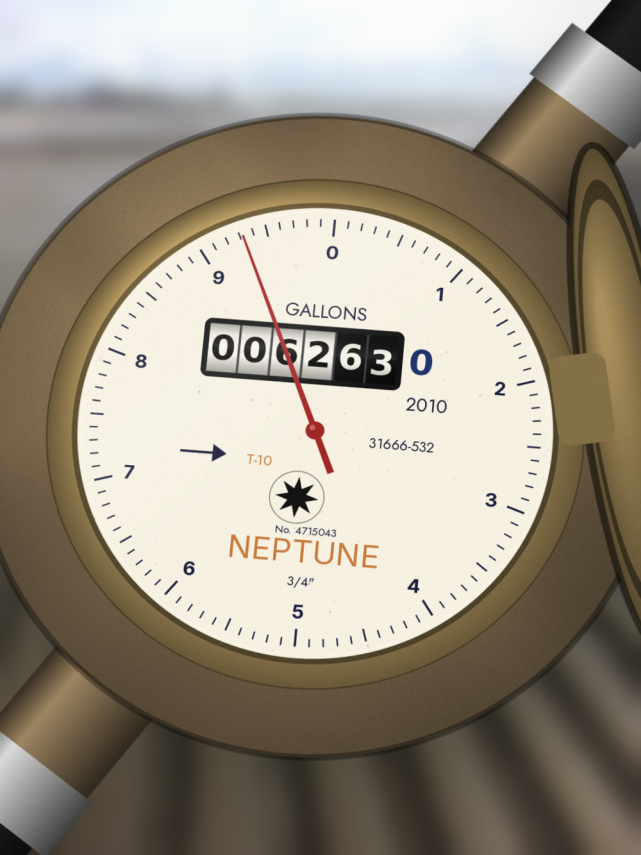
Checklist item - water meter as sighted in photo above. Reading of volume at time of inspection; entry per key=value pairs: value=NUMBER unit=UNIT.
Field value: value=62629.3 unit=gal
